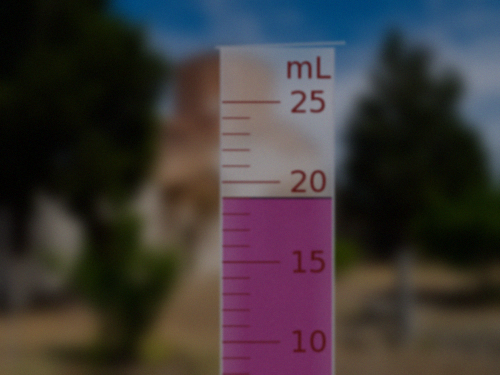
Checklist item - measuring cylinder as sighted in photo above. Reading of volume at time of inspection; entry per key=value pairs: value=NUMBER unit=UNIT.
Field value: value=19 unit=mL
